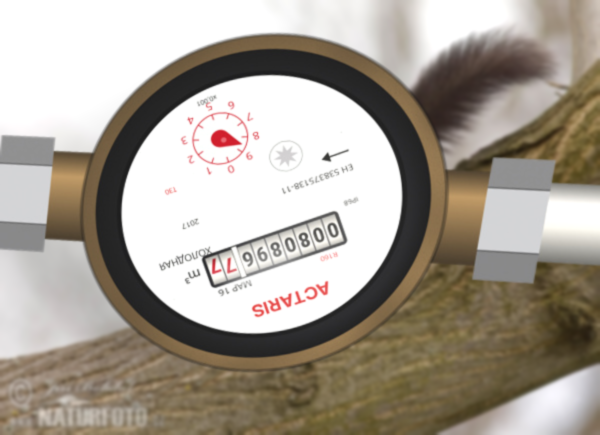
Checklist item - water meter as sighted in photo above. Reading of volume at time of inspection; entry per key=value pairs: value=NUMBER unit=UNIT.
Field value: value=80896.768 unit=m³
